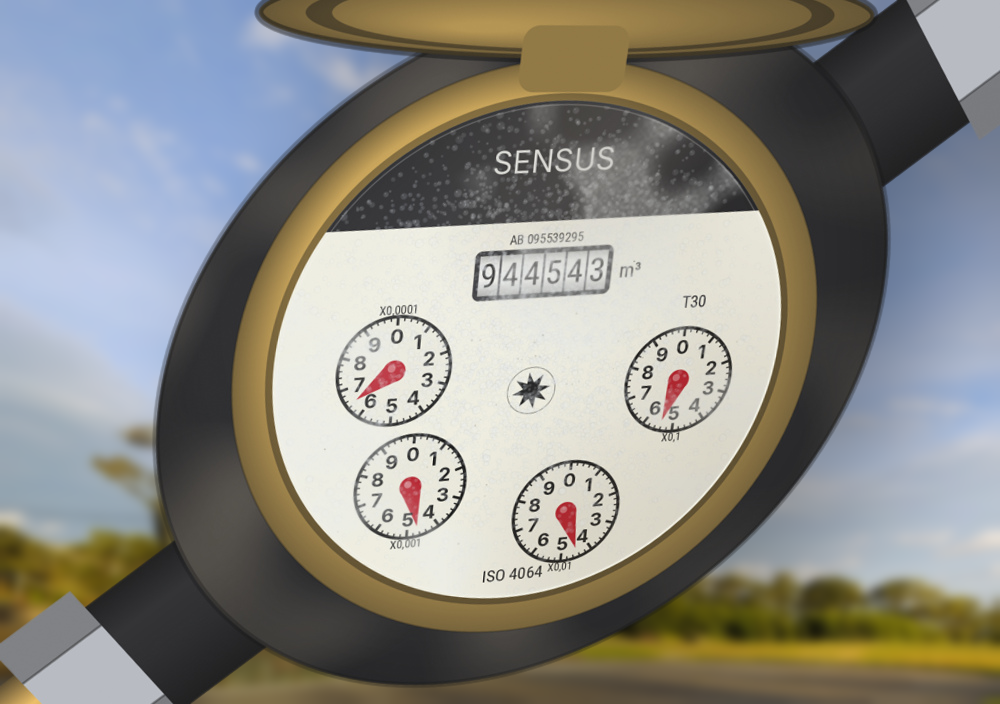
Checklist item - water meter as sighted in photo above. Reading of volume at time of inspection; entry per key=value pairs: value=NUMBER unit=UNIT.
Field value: value=944543.5446 unit=m³
